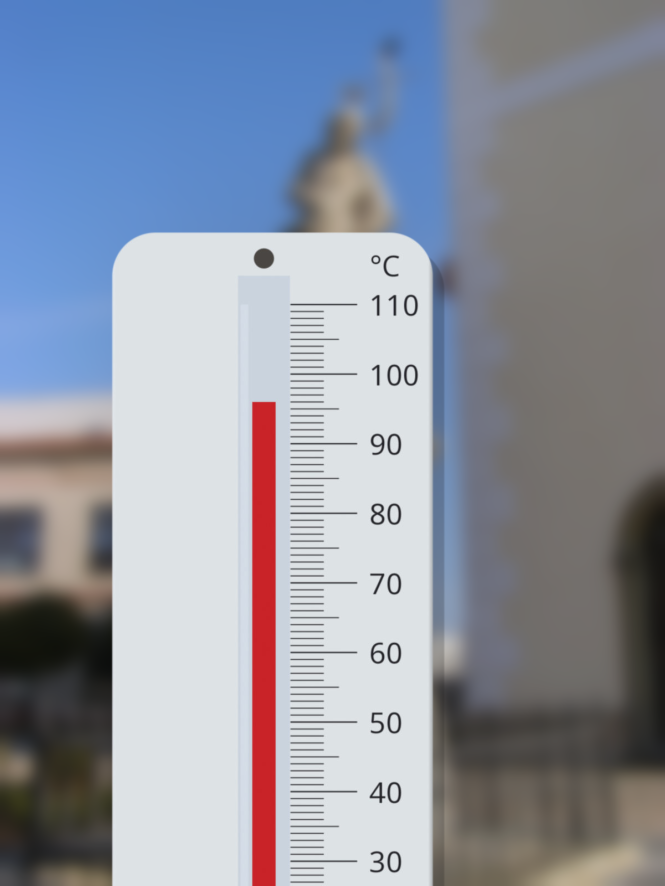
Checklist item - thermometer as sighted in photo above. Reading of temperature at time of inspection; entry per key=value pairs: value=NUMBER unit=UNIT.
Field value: value=96 unit=°C
